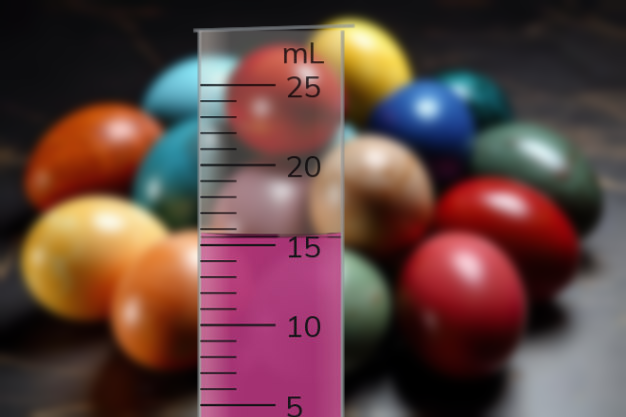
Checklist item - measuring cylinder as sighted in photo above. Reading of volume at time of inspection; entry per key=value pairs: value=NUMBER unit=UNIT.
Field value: value=15.5 unit=mL
